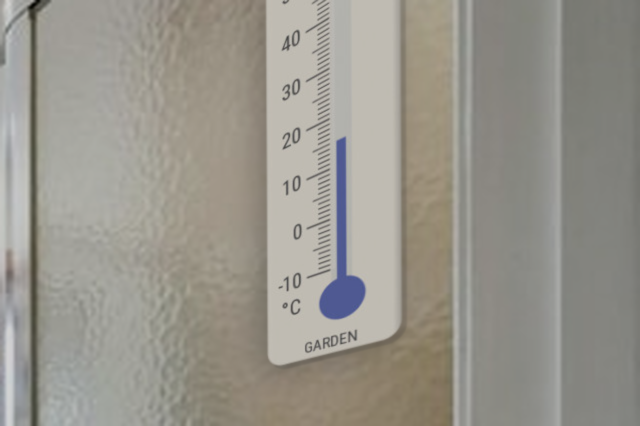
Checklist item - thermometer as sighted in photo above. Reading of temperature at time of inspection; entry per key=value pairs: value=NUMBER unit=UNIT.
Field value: value=15 unit=°C
